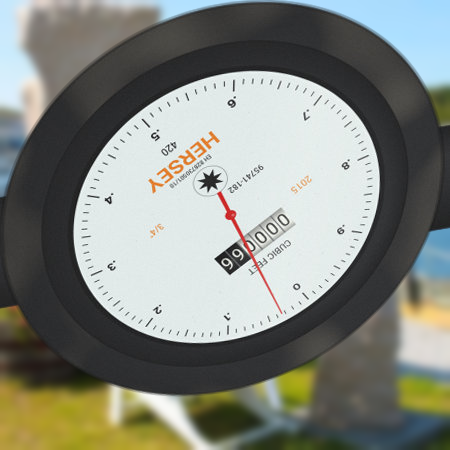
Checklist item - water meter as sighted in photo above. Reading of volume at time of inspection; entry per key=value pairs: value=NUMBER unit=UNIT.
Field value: value=66.03 unit=ft³
